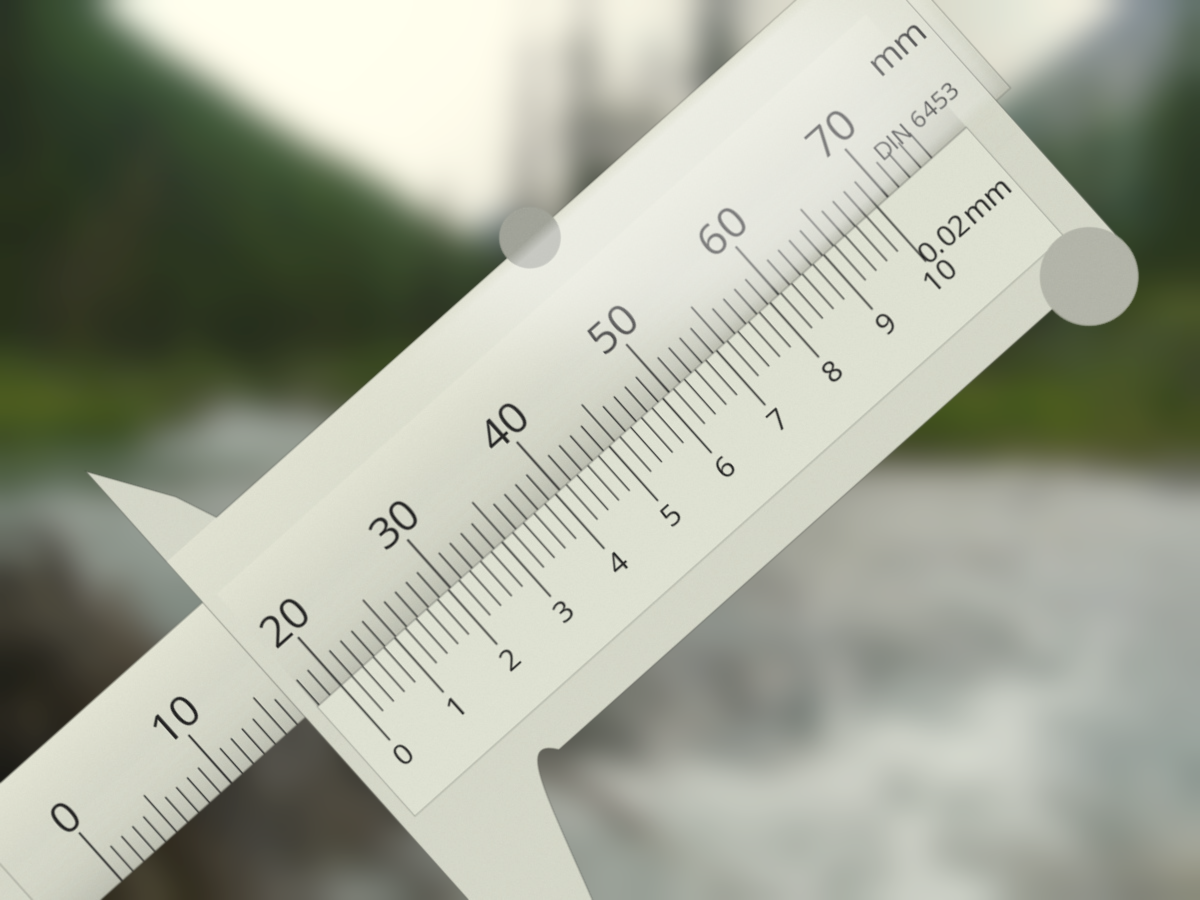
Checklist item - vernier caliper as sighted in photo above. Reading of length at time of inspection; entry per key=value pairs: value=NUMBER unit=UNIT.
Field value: value=20.0 unit=mm
